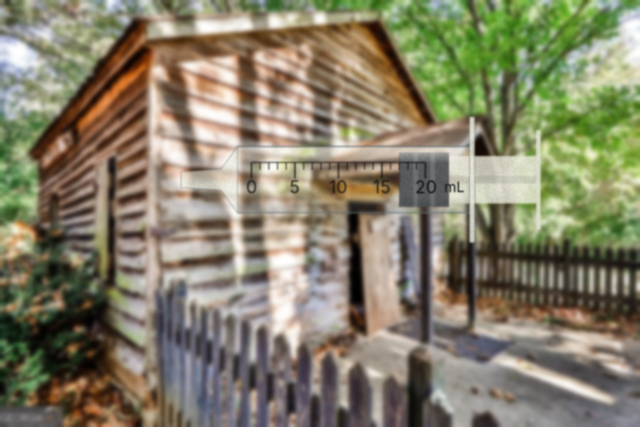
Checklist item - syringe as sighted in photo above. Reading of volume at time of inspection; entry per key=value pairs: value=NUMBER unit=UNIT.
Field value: value=17 unit=mL
